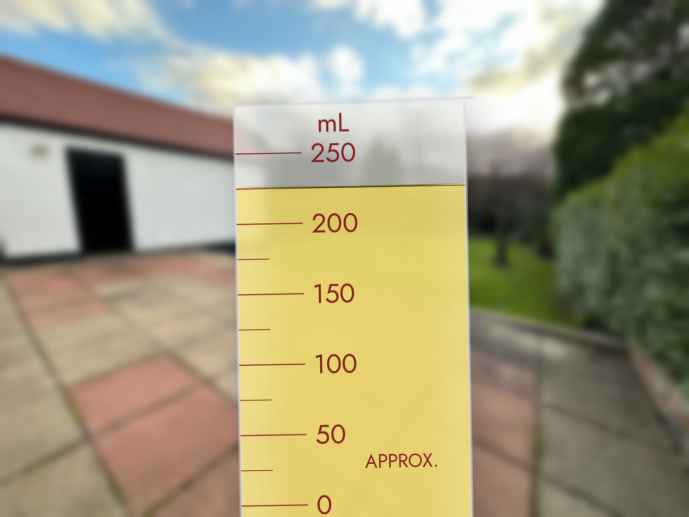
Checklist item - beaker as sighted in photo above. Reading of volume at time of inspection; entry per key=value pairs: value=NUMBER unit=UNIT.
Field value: value=225 unit=mL
